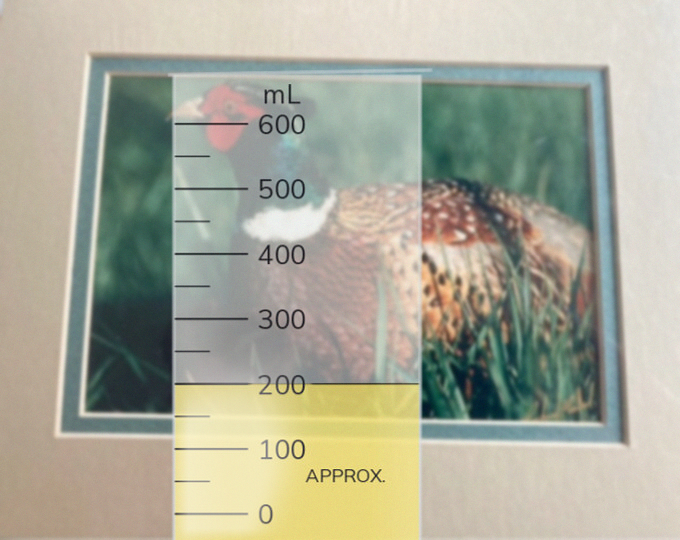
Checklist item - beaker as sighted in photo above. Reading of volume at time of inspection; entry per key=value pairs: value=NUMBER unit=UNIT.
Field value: value=200 unit=mL
